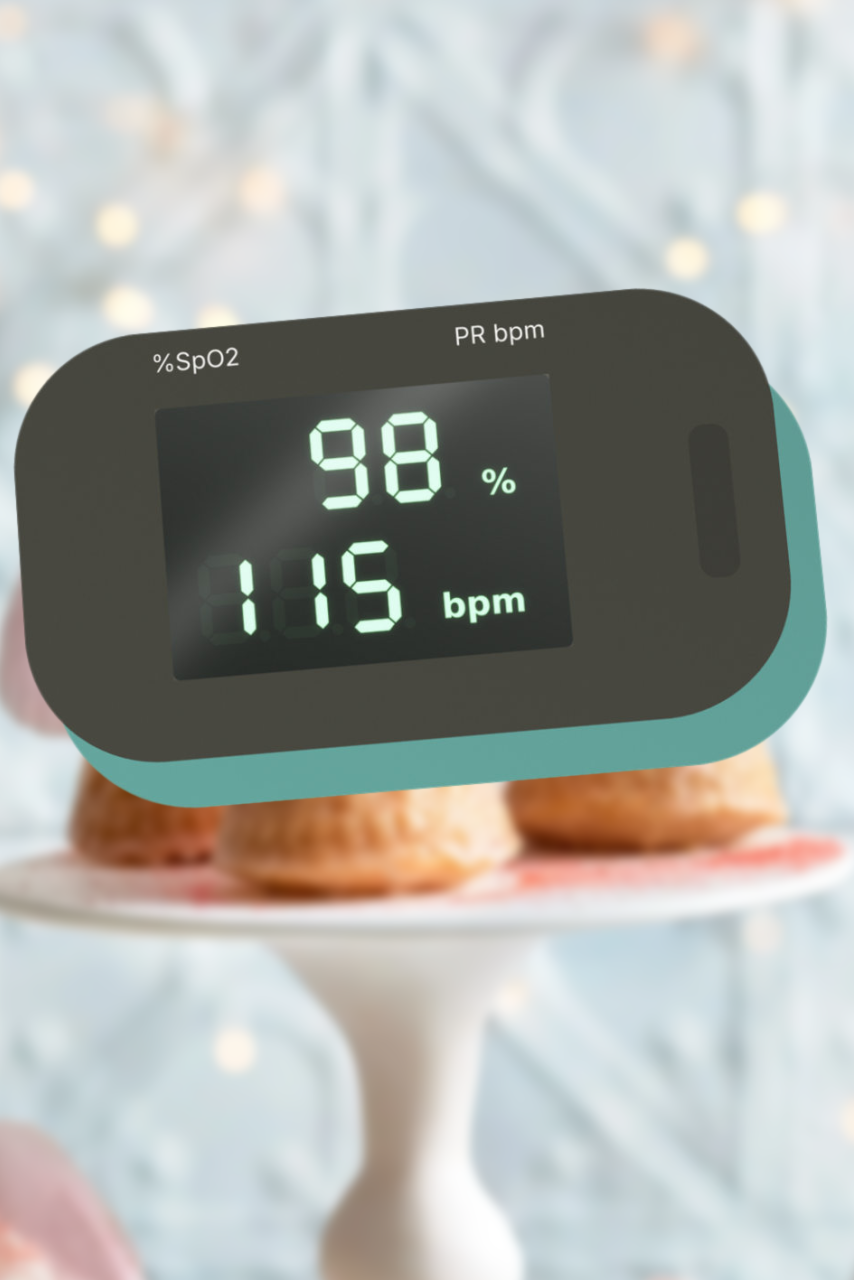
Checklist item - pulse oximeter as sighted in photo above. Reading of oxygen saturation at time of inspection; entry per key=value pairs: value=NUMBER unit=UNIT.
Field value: value=98 unit=%
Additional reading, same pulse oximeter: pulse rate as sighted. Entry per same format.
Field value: value=115 unit=bpm
